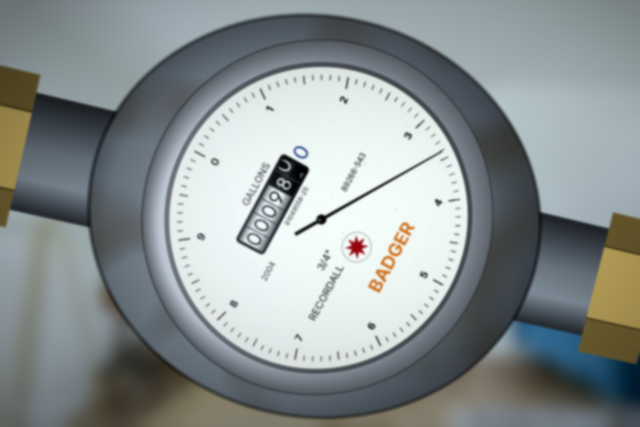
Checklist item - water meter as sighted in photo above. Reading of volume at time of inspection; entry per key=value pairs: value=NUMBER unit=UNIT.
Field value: value=9803.4 unit=gal
